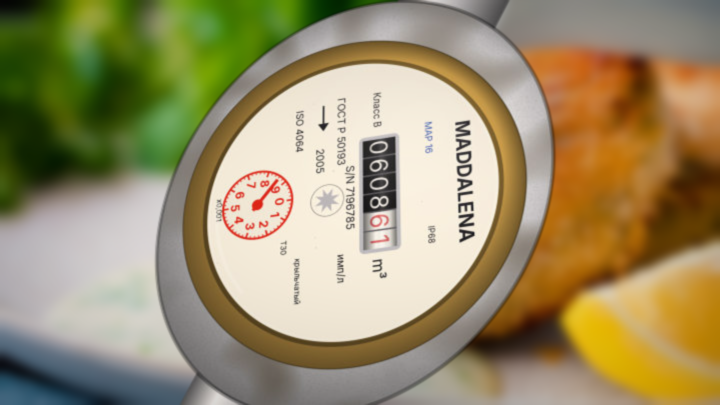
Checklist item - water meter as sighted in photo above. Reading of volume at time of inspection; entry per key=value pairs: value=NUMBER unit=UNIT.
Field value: value=608.618 unit=m³
